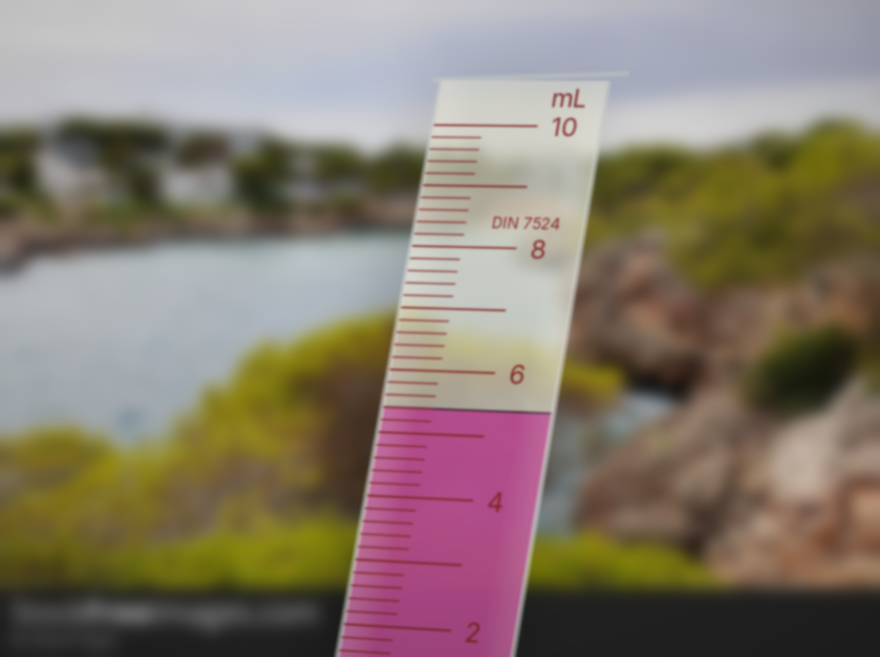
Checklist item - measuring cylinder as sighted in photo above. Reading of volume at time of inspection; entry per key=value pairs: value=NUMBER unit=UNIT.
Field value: value=5.4 unit=mL
